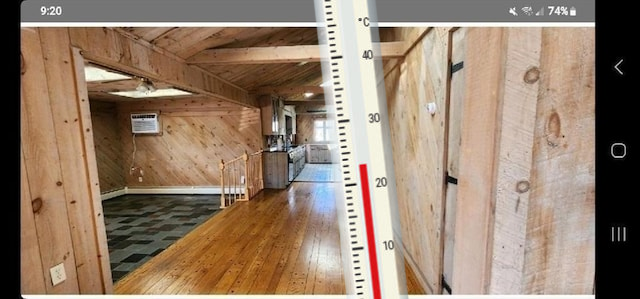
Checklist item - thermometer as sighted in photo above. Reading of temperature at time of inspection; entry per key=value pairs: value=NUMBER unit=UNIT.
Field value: value=23 unit=°C
